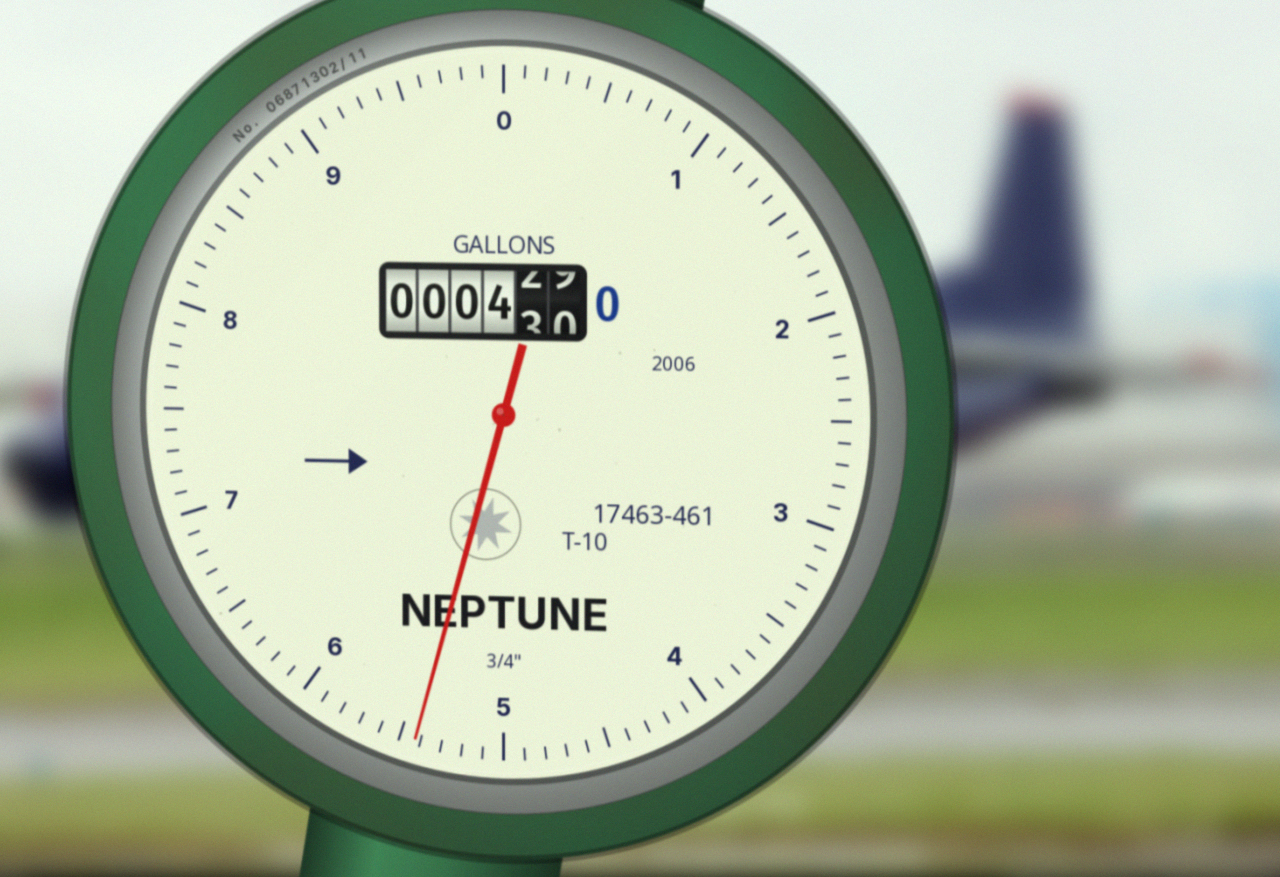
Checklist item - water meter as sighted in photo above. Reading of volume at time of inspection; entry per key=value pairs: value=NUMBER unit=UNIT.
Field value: value=4295.4 unit=gal
